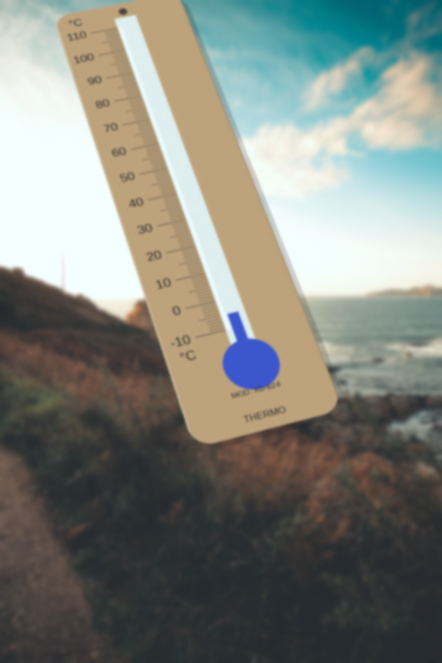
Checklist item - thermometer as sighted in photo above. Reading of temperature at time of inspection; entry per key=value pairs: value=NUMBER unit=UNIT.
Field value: value=-5 unit=°C
